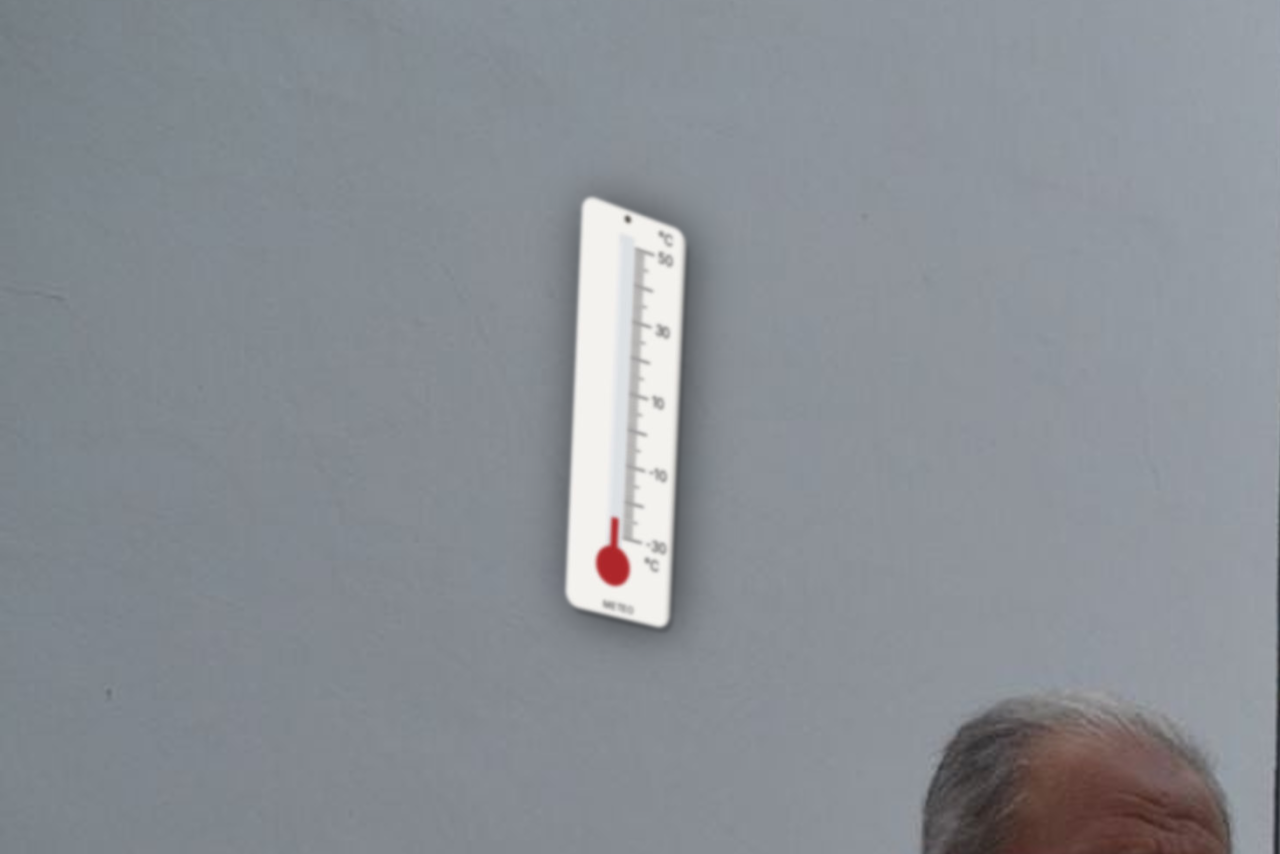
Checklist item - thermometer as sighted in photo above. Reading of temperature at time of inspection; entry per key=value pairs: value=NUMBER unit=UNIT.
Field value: value=-25 unit=°C
